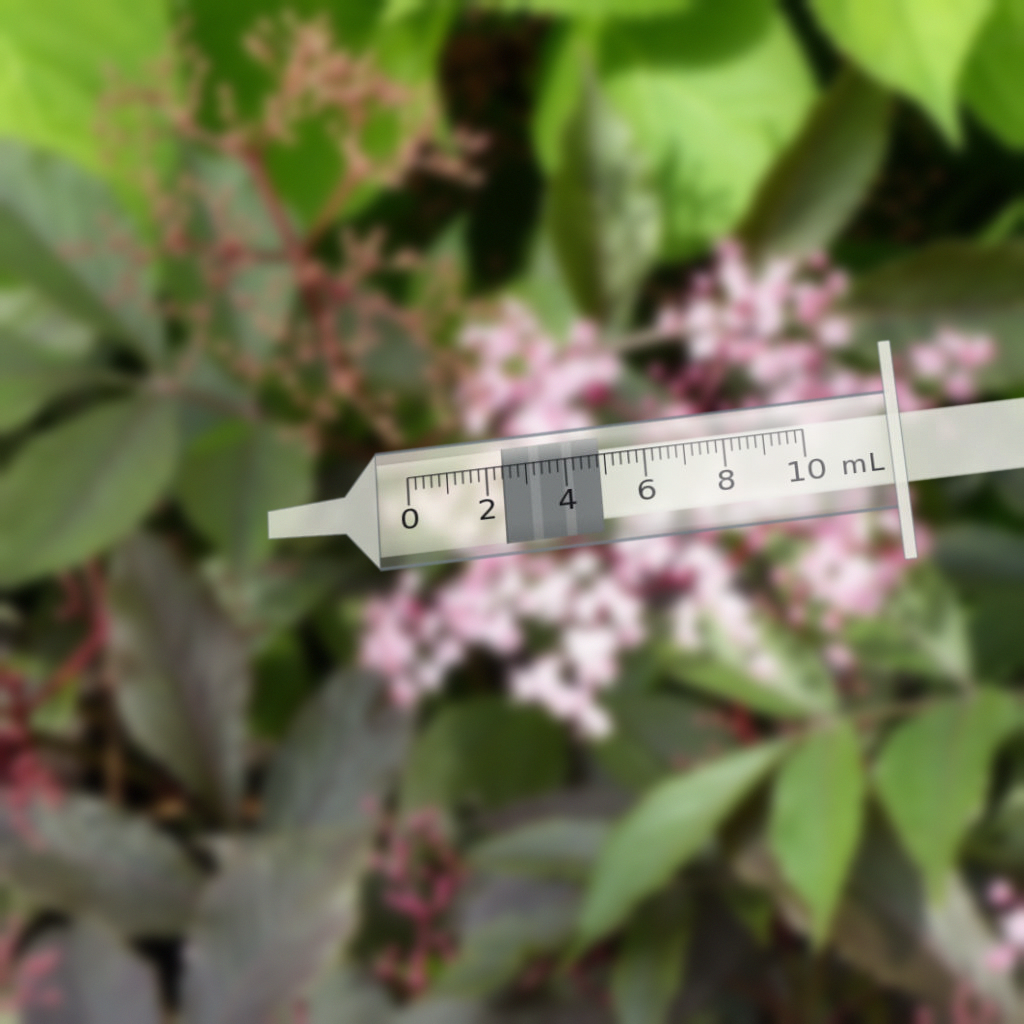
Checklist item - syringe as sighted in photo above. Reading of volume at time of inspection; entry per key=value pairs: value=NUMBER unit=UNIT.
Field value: value=2.4 unit=mL
